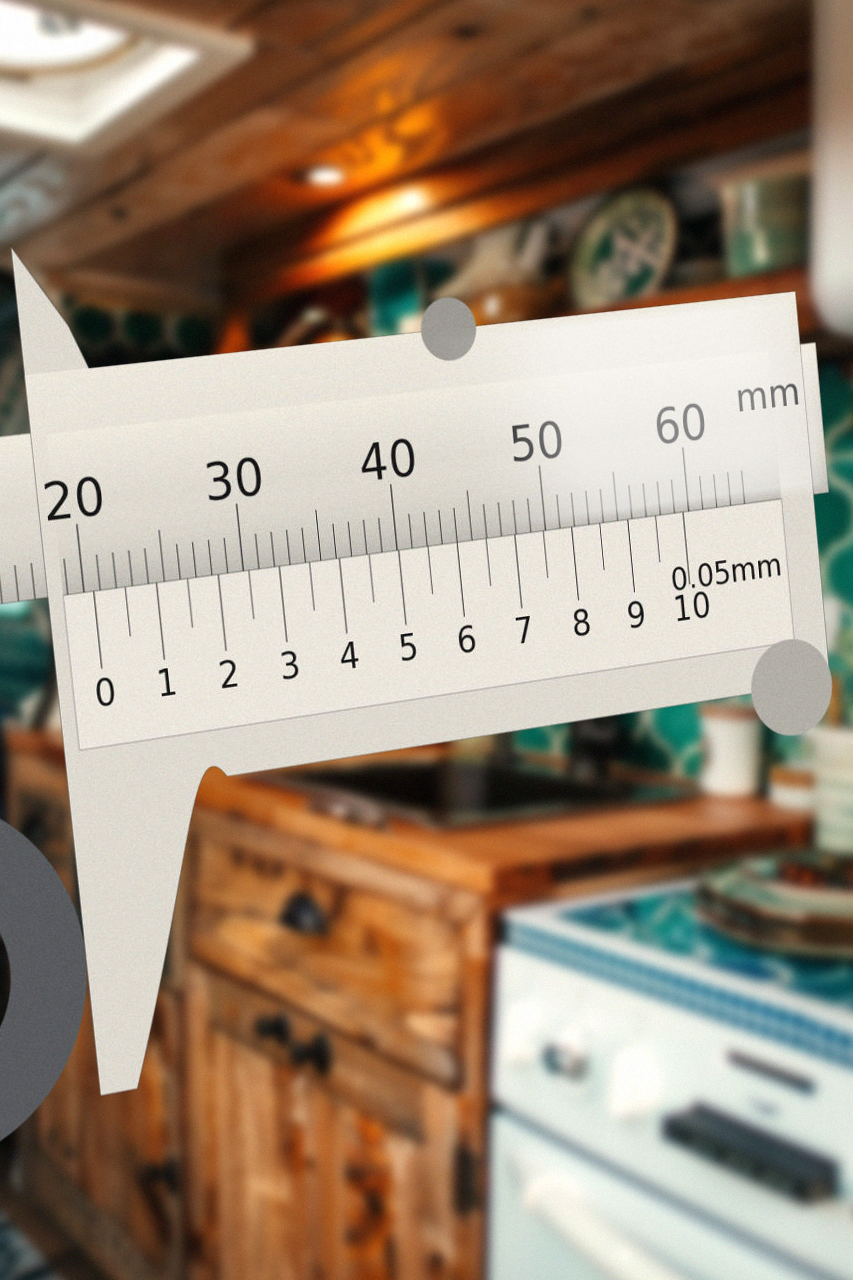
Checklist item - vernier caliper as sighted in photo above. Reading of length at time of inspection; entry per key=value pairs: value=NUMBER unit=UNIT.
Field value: value=20.6 unit=mm
